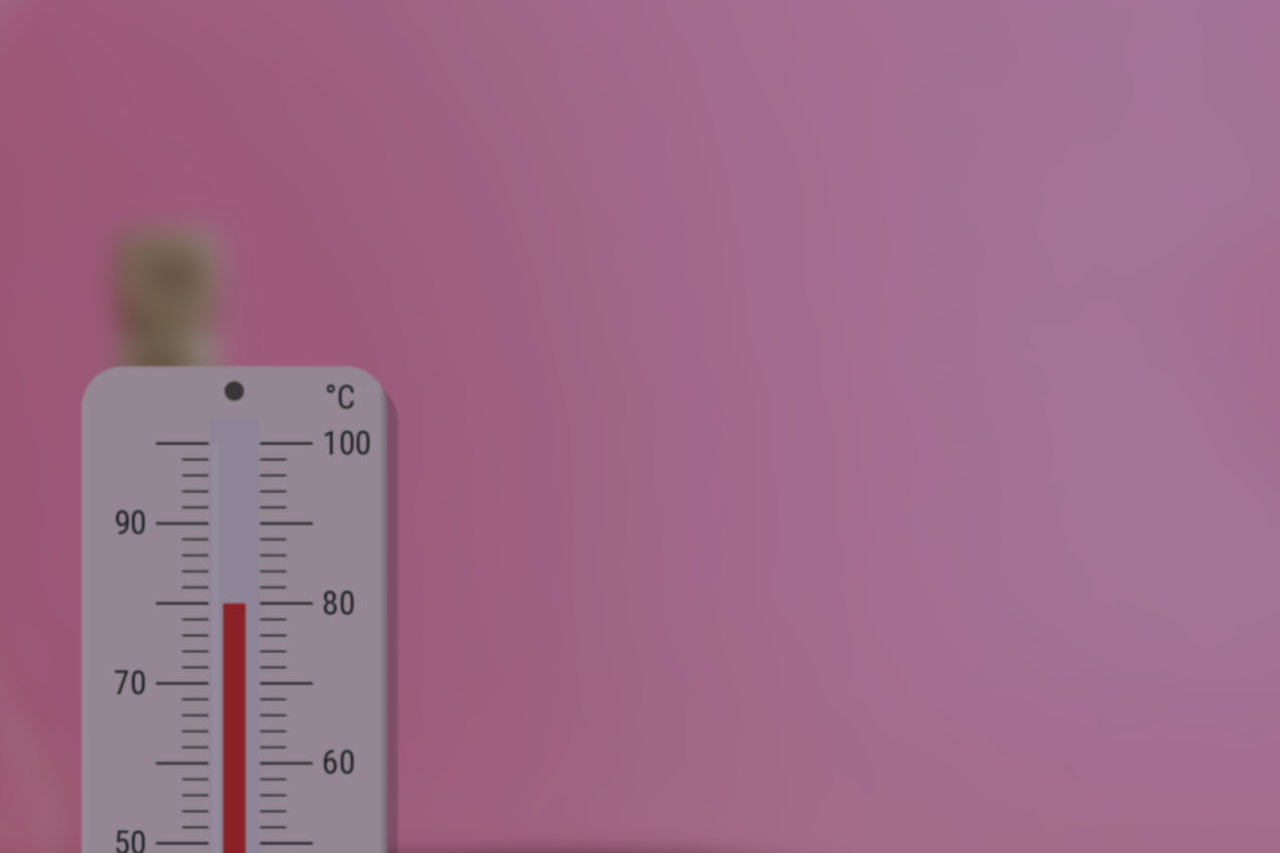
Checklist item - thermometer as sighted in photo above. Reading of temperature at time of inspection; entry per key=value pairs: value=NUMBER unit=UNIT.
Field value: value=80 unit=°C
